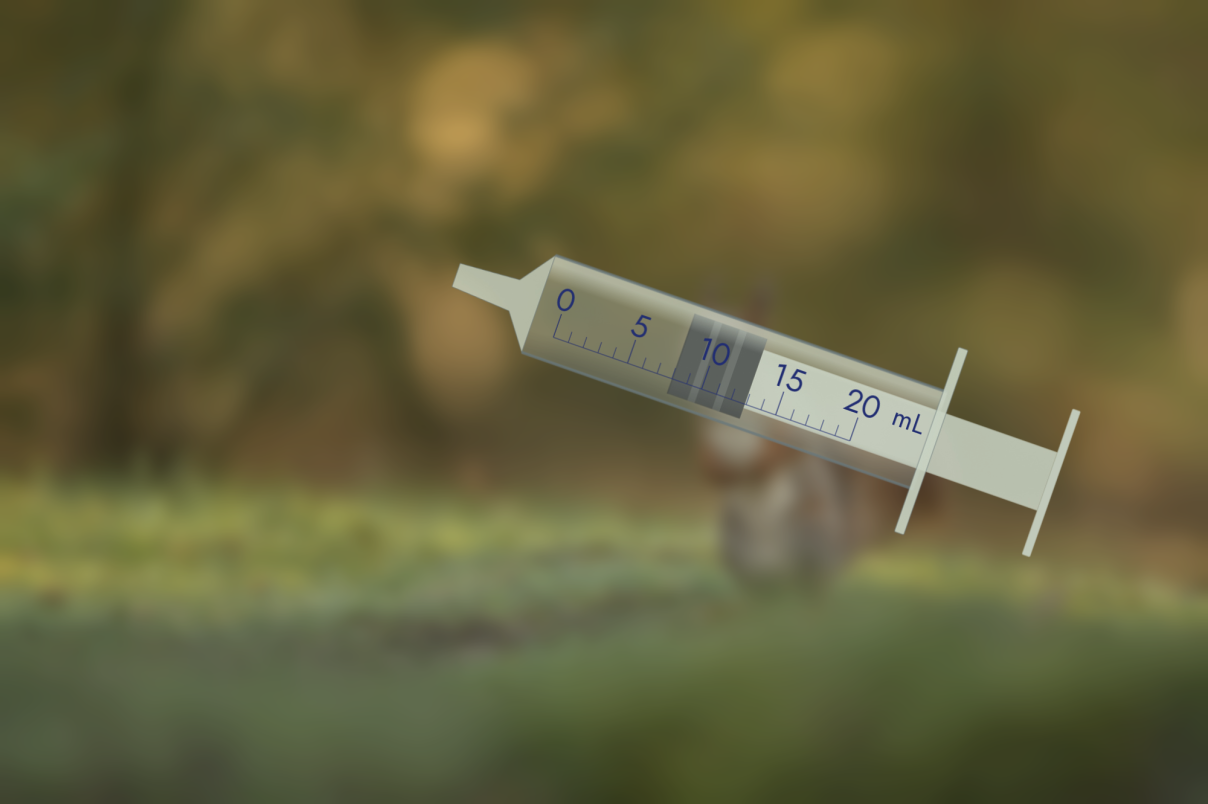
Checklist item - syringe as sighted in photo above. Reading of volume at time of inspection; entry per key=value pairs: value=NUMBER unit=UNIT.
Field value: value=8 unit=mL
